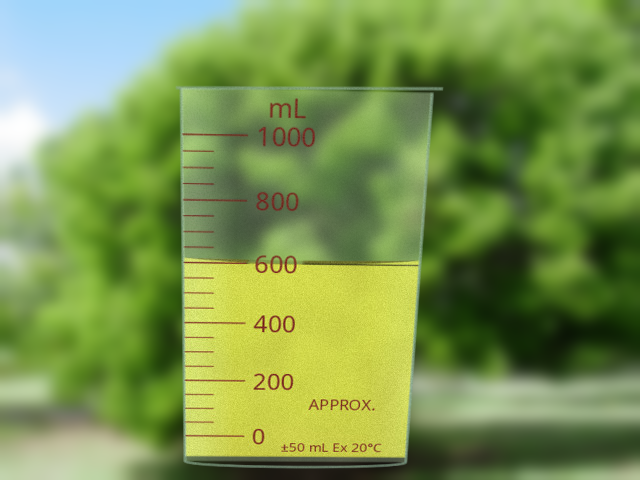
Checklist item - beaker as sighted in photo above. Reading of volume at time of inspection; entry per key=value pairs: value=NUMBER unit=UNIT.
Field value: value=600 unit=mL
